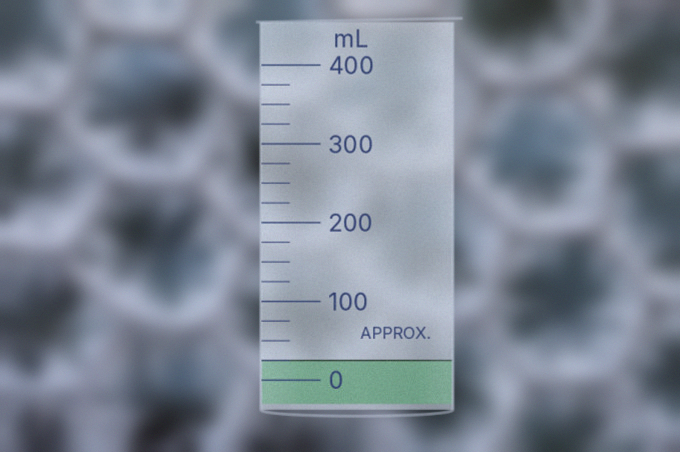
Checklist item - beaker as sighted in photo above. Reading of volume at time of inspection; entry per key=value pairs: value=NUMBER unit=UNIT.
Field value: value=25 unit=mL
